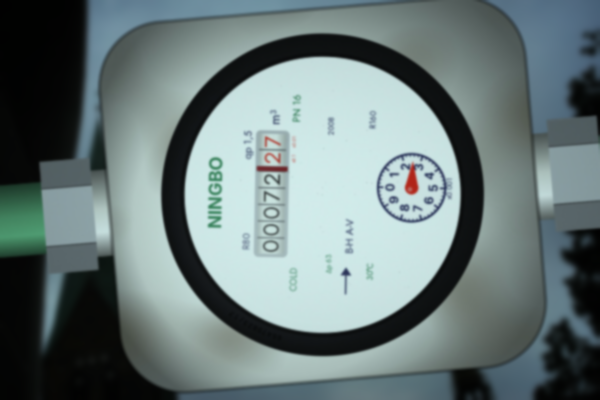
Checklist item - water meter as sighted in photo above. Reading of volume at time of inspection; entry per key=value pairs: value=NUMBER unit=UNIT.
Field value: value=72.272 unit=m³
